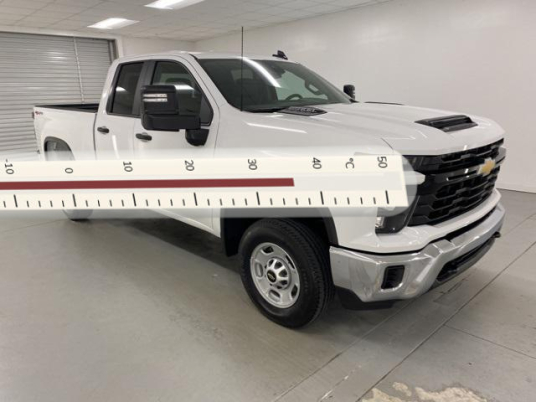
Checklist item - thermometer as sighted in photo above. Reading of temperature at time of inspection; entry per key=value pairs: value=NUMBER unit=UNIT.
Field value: value=36 unit=°C
